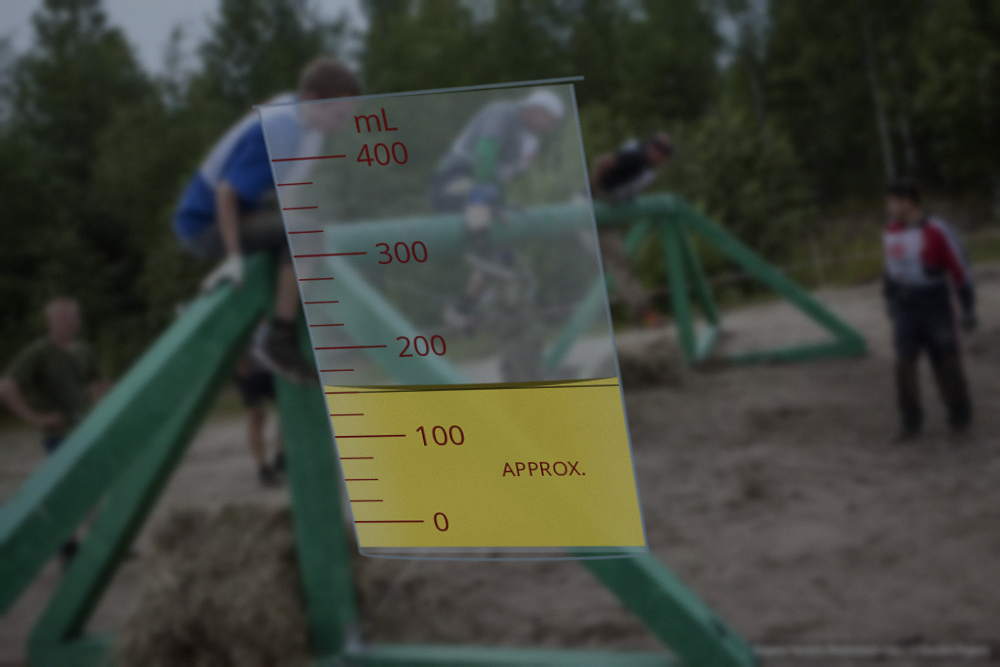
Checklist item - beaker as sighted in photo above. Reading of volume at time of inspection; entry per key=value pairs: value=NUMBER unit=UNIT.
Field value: value=150 unit=mL
